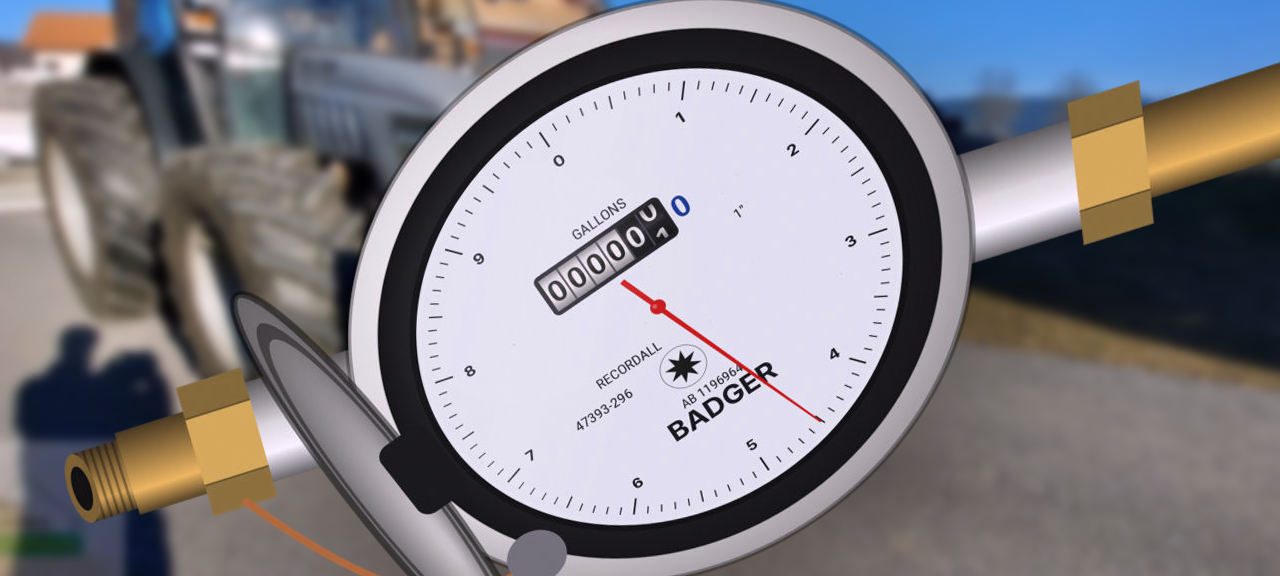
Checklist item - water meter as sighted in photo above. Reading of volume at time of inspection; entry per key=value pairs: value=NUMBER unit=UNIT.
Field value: value=4.5 unit=gal
